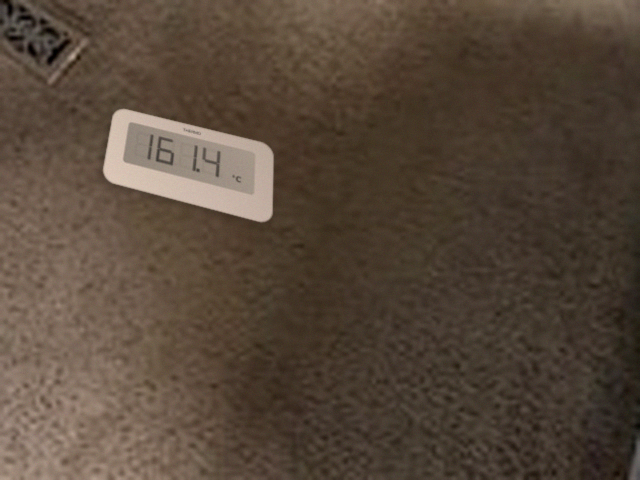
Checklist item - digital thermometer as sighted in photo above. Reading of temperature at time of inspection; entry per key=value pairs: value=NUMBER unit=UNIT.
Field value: value=161.4 unit=°C
